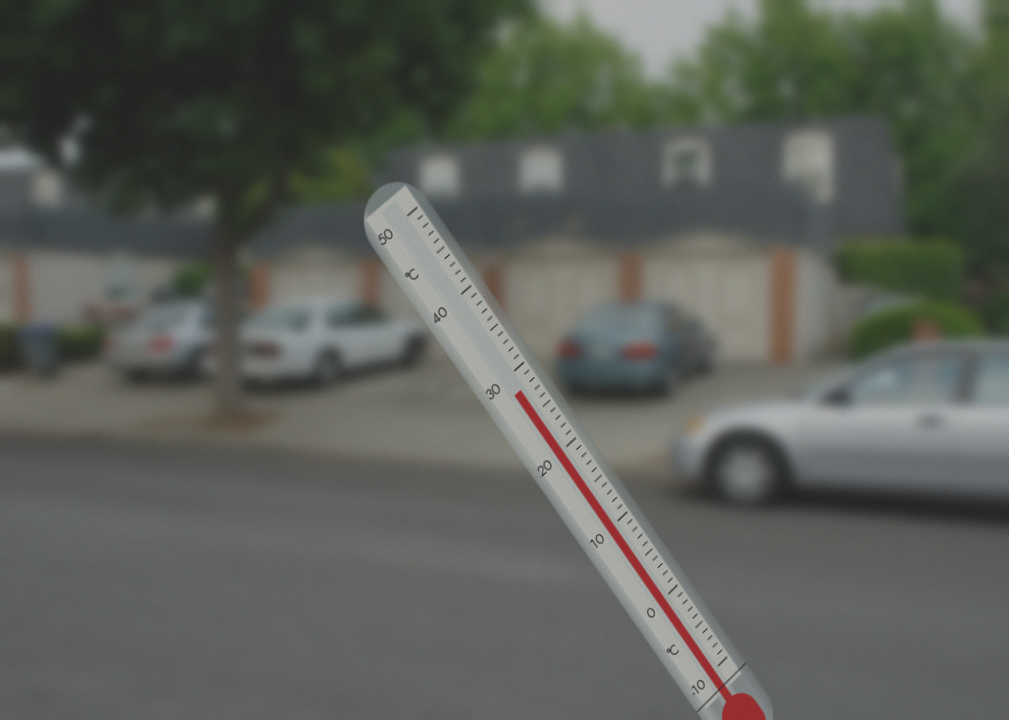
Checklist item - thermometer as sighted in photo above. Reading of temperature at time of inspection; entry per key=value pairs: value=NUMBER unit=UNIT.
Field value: value=28 unit=°C
